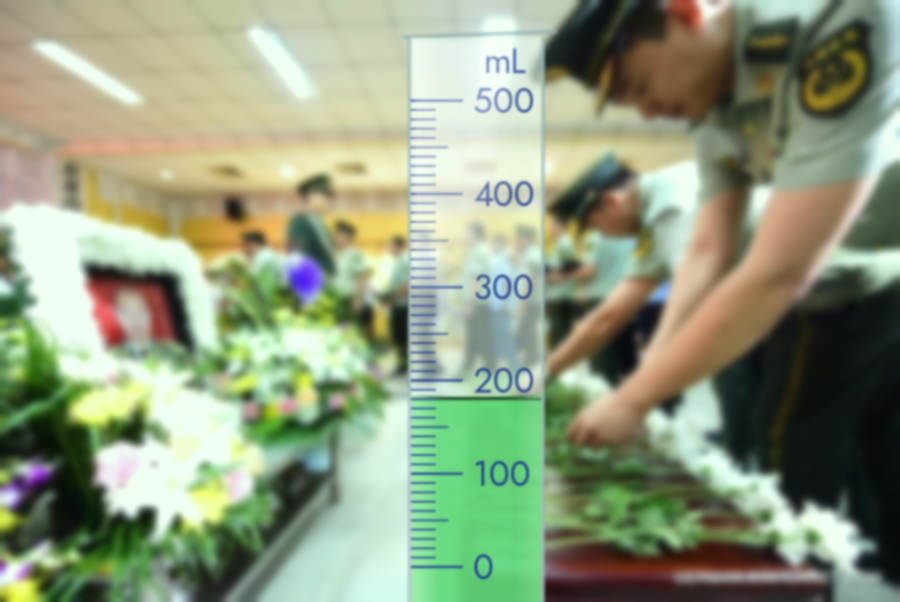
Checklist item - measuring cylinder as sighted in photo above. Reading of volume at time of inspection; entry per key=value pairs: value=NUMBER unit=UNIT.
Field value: value=180 unit=mL
